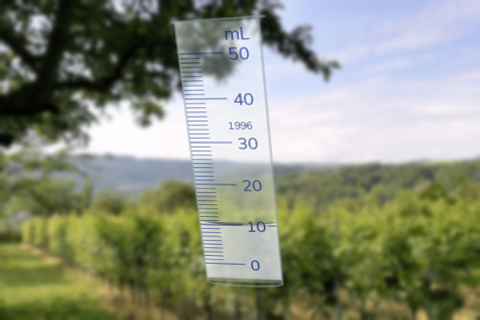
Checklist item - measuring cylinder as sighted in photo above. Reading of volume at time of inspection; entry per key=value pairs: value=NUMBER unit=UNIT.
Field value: value=10 unit=mL
